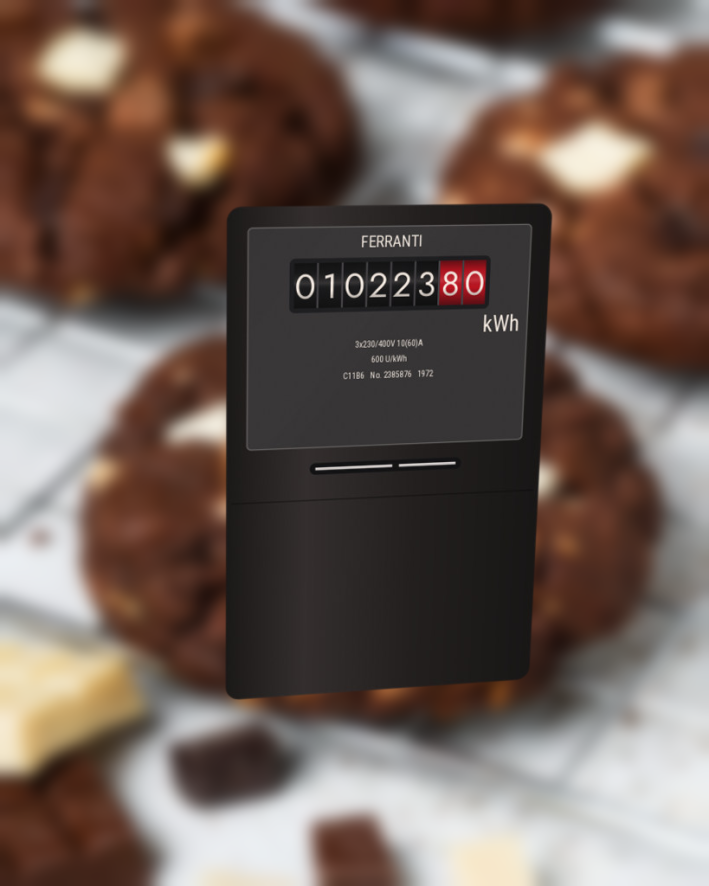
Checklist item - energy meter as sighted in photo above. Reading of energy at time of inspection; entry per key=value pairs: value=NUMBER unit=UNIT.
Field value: value=10223.80 unit=kWh
